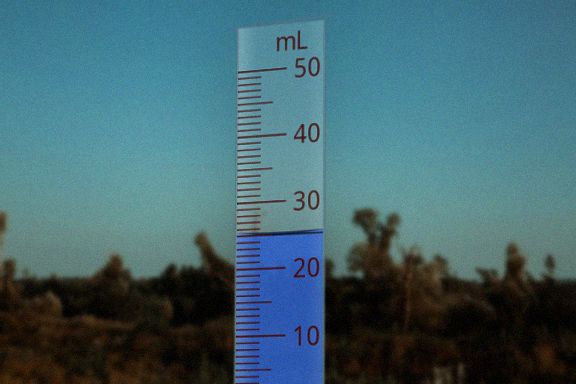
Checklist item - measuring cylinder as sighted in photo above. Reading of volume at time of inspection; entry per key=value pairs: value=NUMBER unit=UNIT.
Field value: value=25 unit=mL
